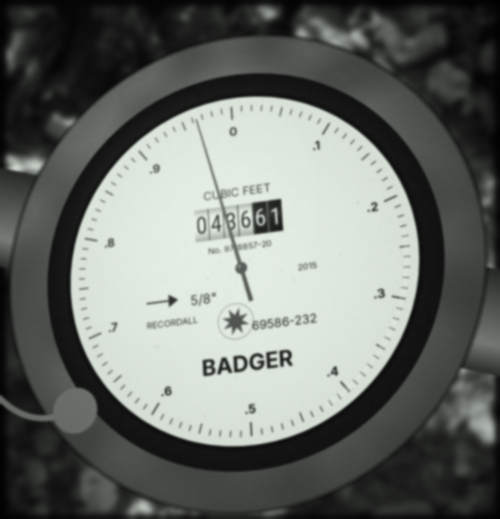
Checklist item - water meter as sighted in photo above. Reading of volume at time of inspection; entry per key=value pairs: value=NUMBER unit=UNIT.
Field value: value=43660.96 unit=ft³
